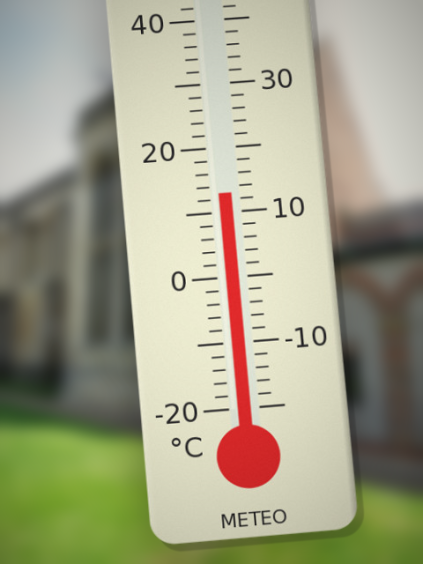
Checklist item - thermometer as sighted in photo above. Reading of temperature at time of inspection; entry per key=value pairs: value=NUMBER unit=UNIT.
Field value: value=13 unit=°C
